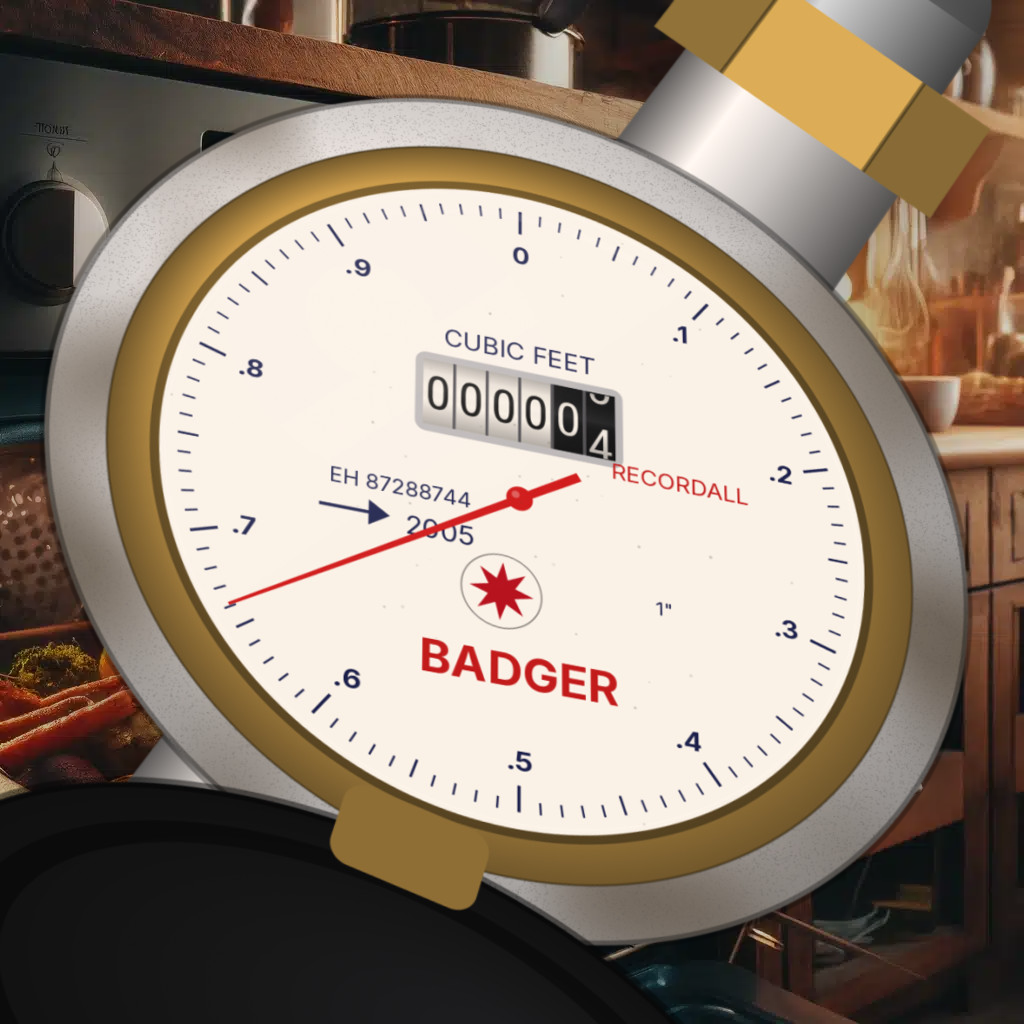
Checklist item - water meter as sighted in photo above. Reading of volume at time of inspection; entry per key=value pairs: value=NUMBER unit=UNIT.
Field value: value=3.66 unit=ft³
